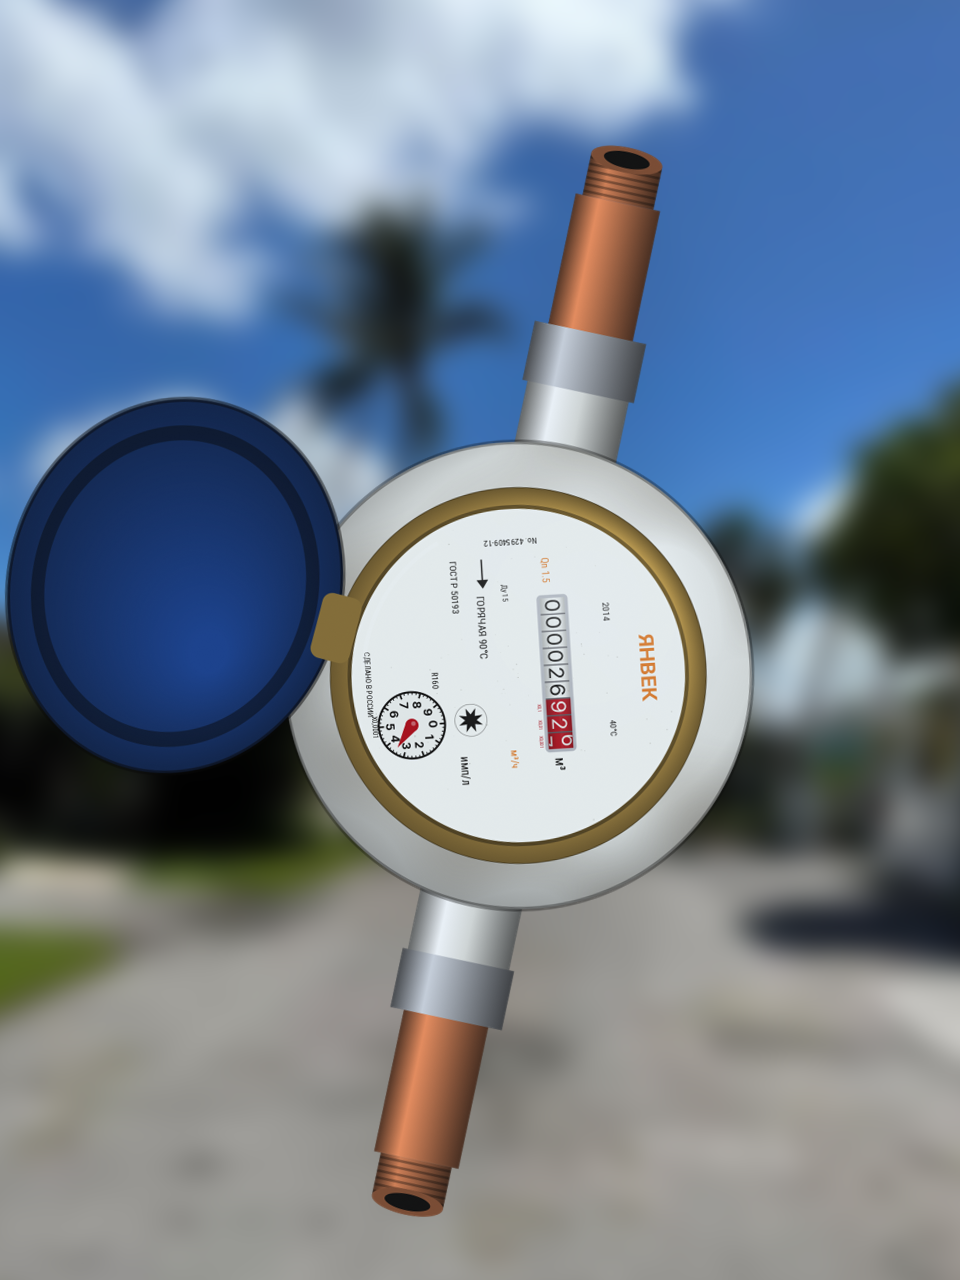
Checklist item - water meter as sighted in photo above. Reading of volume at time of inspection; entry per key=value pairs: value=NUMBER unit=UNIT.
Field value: value=26.9263 unit=m³
